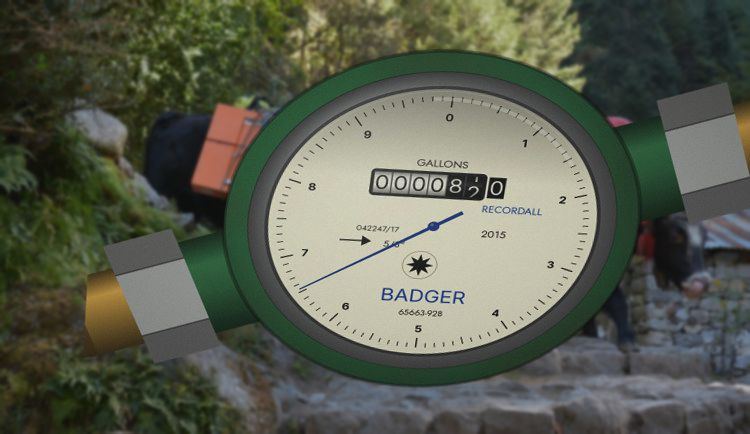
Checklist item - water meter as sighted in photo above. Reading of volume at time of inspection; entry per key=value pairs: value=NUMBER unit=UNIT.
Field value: value=816.5 unit=gal
